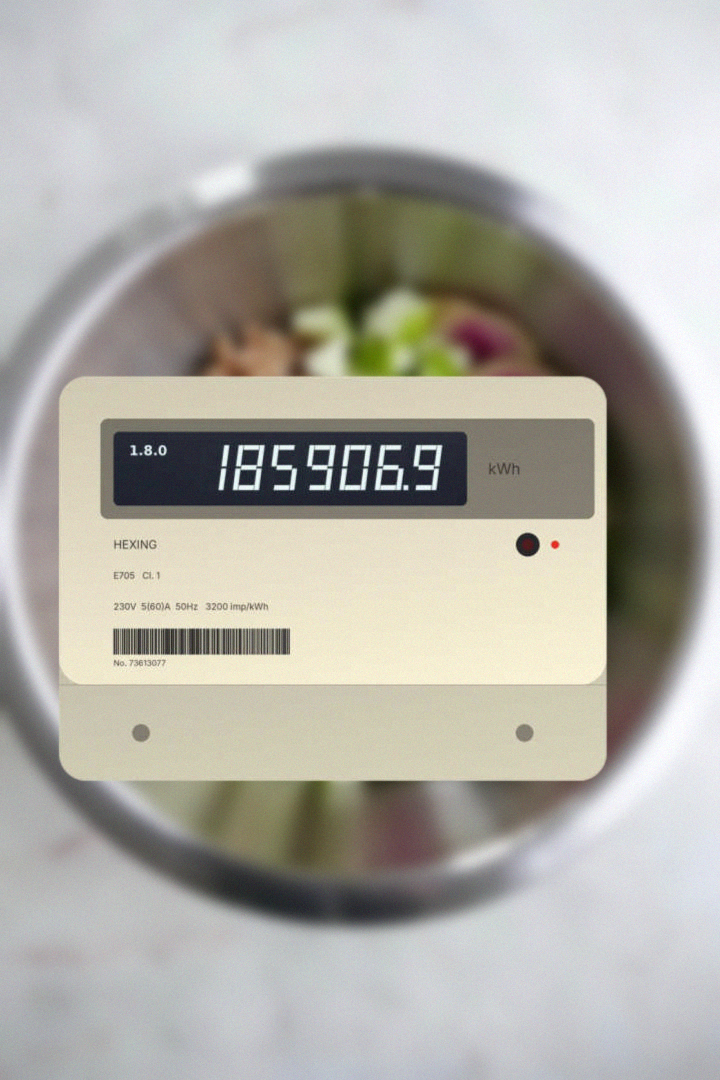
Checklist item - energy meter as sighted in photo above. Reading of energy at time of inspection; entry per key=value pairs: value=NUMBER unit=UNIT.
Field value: value=185906.9 unit=kWh
